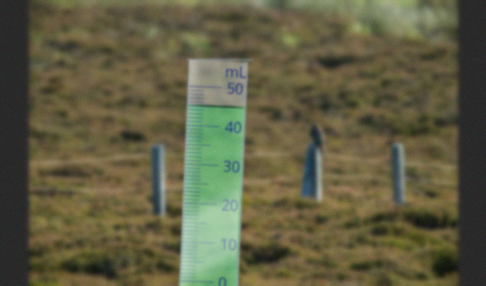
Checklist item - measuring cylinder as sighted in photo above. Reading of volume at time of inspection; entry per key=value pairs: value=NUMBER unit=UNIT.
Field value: value=45 unit=mL
